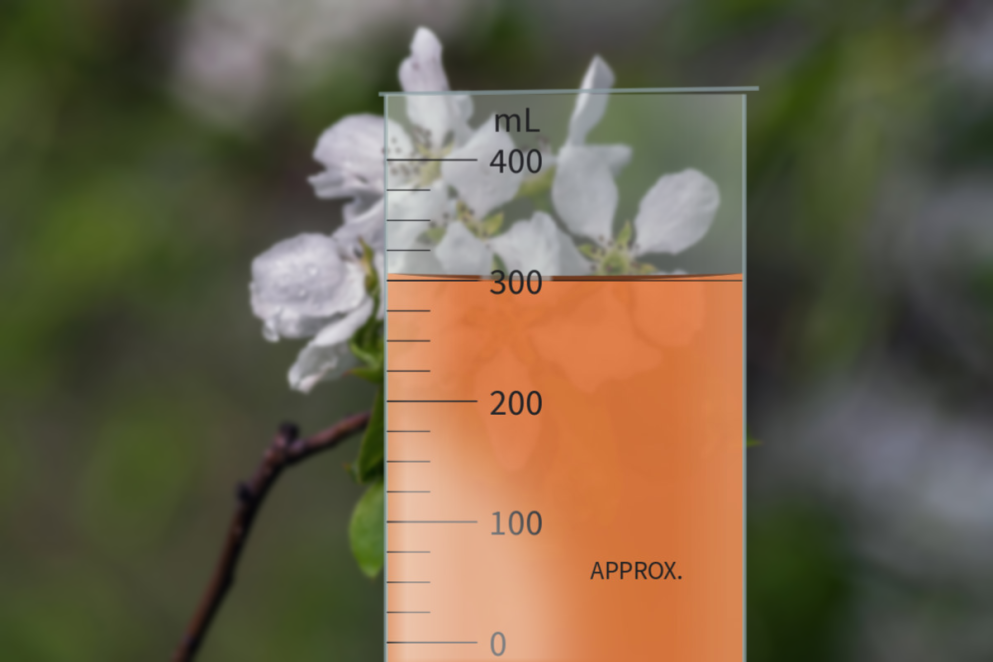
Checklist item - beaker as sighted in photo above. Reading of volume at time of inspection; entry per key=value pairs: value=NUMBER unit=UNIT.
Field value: value=300 unit=mL
